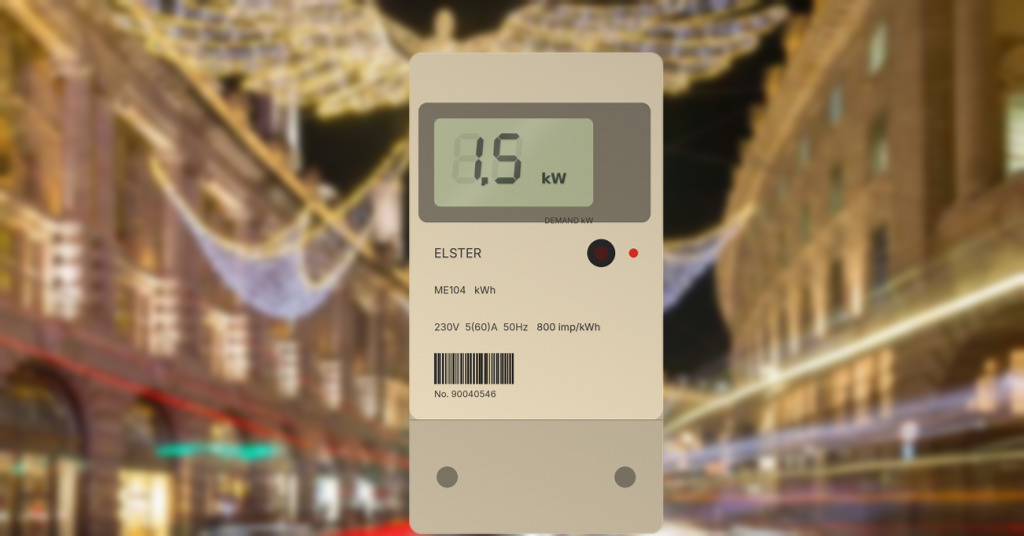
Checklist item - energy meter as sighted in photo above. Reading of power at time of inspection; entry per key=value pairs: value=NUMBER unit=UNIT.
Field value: value=1.5 unit=kW
